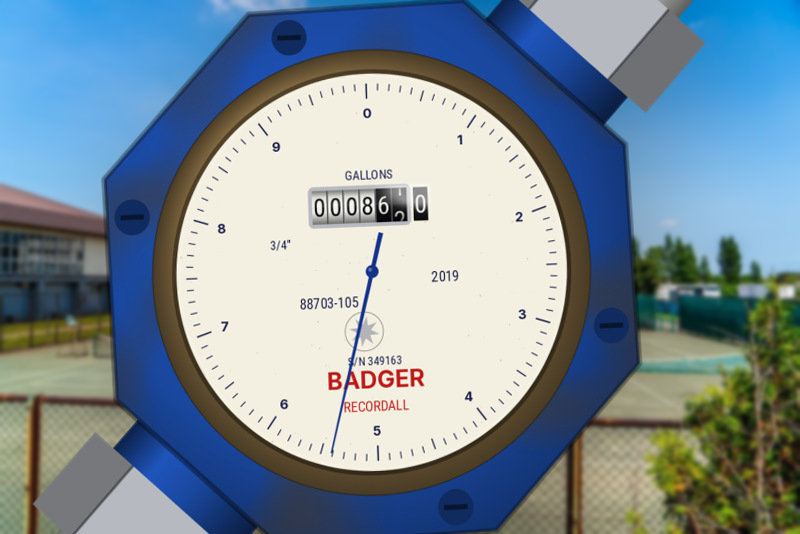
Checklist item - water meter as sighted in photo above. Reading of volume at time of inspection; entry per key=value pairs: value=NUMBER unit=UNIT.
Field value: value=8615.4 unit=gal
